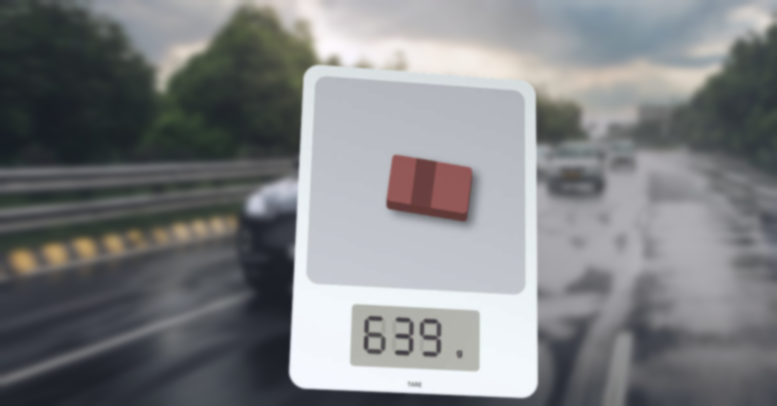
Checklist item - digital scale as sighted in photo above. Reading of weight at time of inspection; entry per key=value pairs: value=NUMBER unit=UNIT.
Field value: value=639 unit=g
